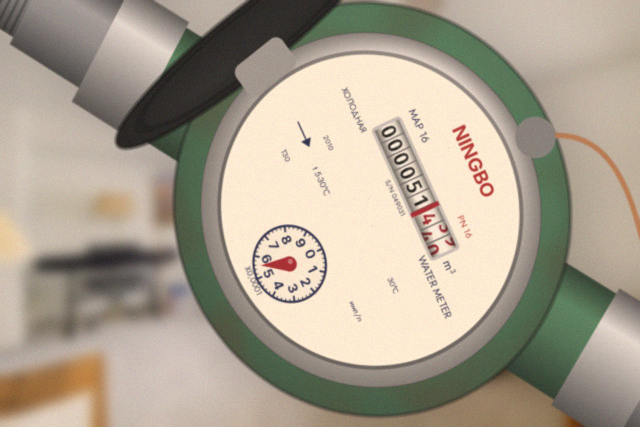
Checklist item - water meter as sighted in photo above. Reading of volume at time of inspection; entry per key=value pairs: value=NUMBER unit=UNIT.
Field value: value=51.4395 unit=m³
